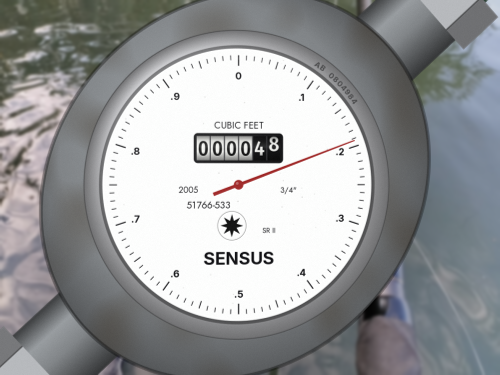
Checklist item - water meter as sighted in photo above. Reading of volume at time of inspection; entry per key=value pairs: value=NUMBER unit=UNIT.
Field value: value=48.19 unit=ft³
